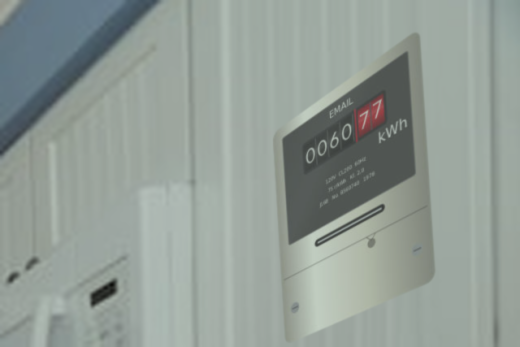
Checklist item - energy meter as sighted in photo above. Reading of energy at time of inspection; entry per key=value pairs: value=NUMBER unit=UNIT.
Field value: value=60.77 unit=kWh
